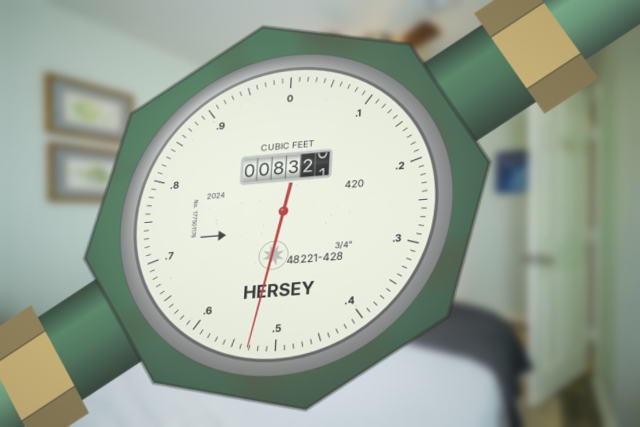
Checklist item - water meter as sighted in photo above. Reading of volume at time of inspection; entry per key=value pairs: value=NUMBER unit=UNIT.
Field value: value=8320.53 unit=ft³
